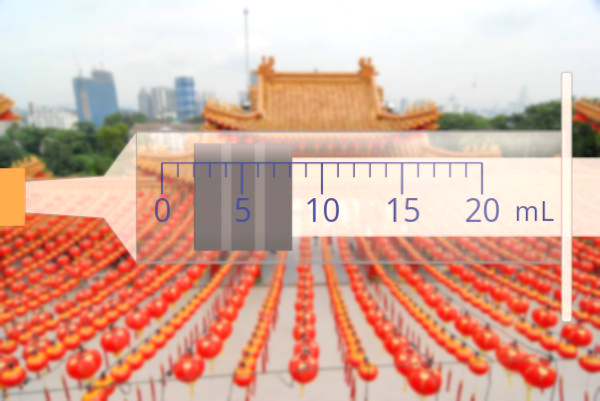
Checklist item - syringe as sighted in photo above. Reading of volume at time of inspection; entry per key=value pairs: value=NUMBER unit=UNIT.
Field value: value=2 unit=mL
